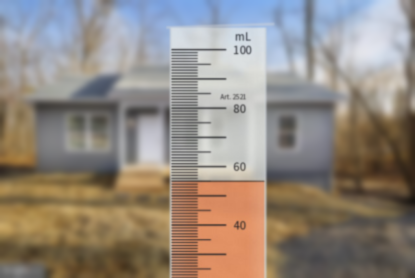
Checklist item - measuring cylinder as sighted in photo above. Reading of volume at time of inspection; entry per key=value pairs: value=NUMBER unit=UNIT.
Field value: value=55 unit=mL
